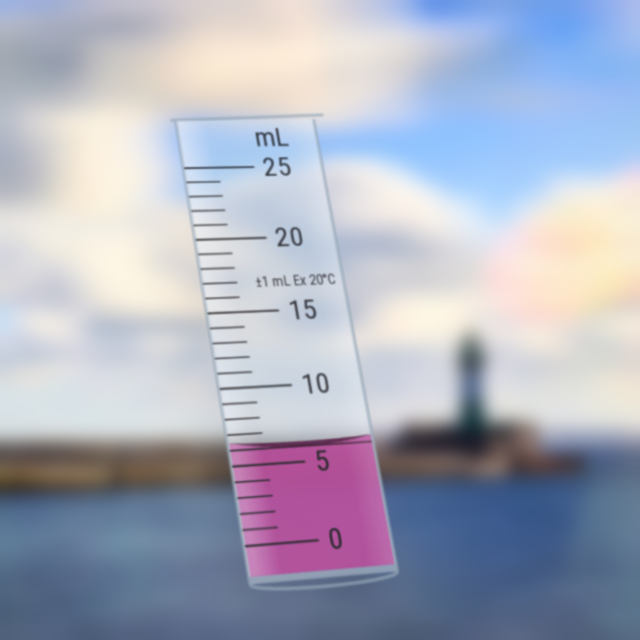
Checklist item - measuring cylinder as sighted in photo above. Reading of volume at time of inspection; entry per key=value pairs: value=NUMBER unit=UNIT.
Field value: value=6 unit=mL
